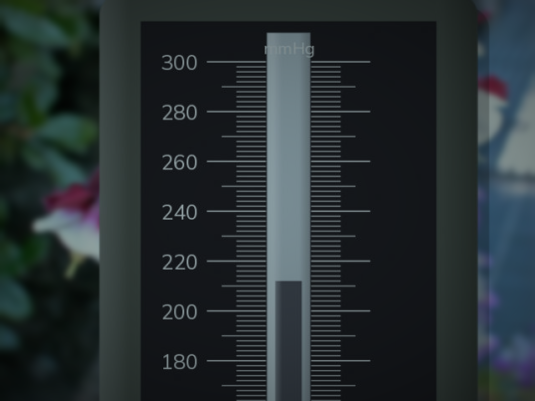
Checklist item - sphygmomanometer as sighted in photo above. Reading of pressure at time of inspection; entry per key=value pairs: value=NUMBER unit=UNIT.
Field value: value=212 unit=mmHg
